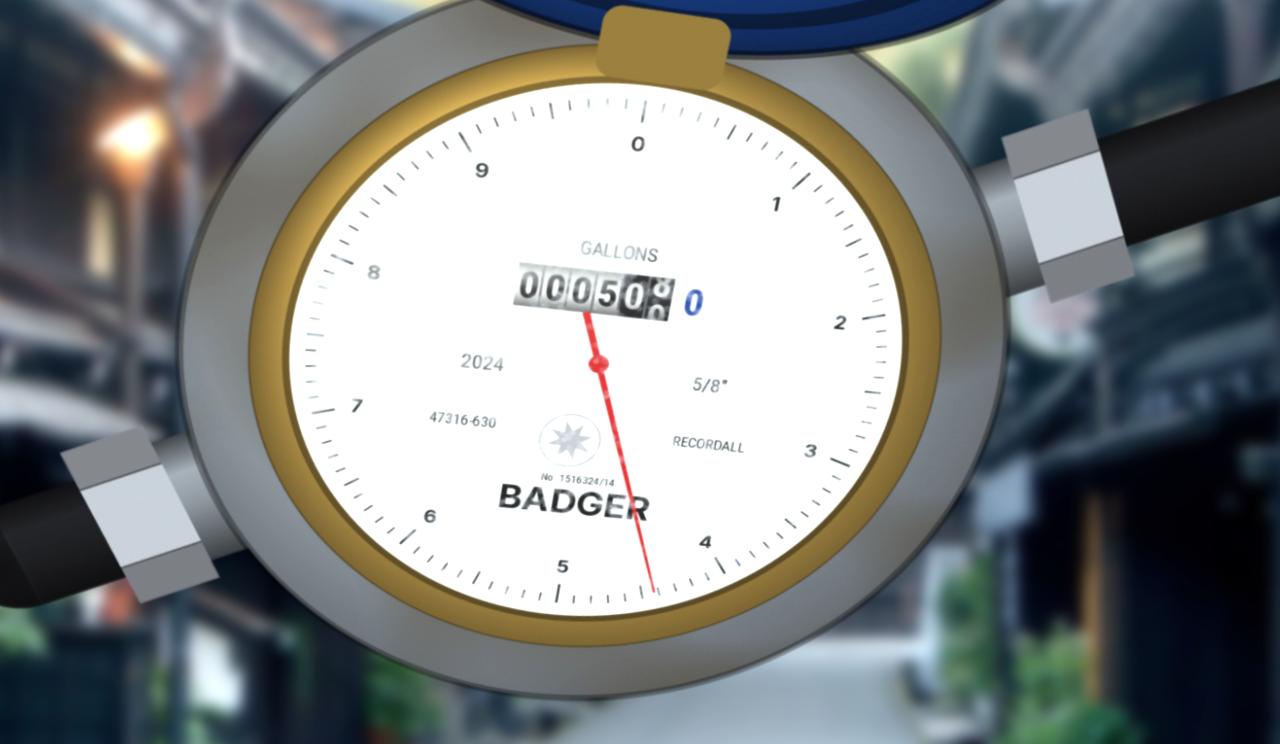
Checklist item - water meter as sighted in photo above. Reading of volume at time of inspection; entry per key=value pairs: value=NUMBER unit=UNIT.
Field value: value=5084.4 unit=gal
